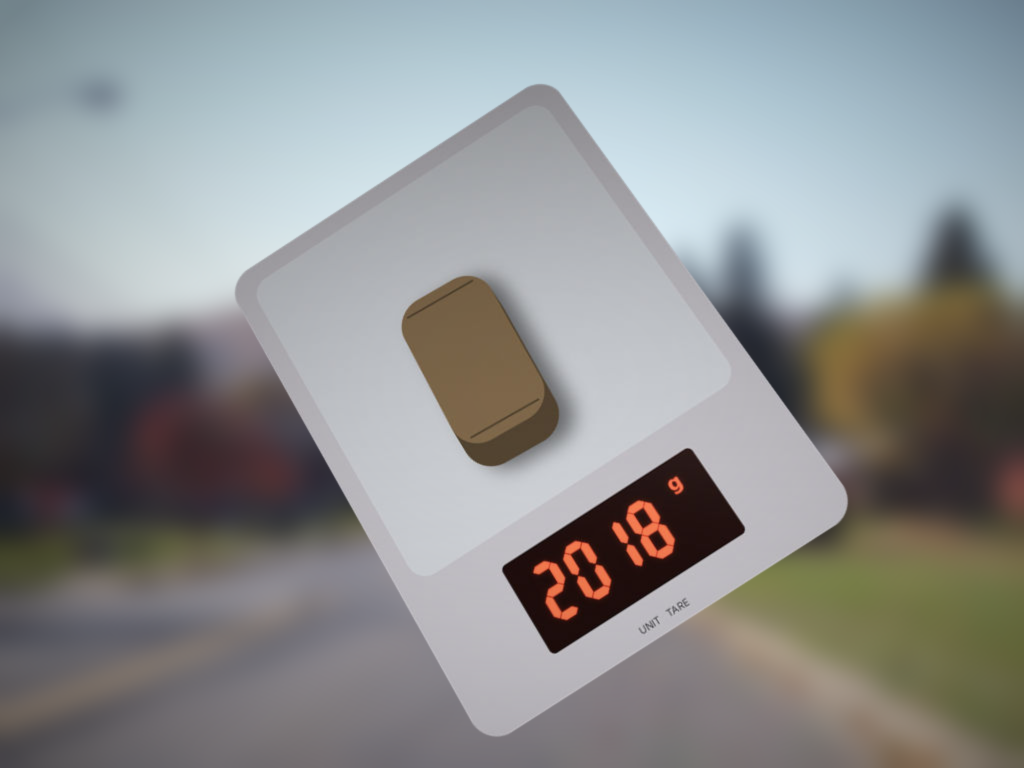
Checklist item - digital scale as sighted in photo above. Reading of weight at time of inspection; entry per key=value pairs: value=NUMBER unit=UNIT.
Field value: value=2018 unit=g
